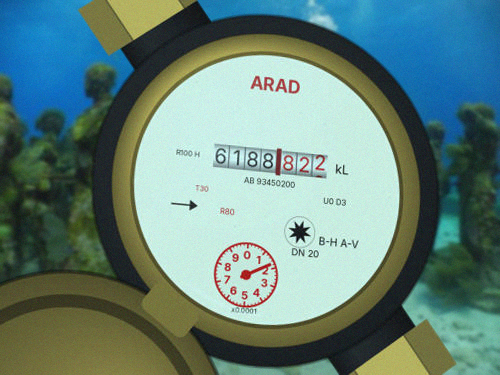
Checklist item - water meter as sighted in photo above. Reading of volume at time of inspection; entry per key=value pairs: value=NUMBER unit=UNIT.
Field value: value=6188.8221 unit=kL
